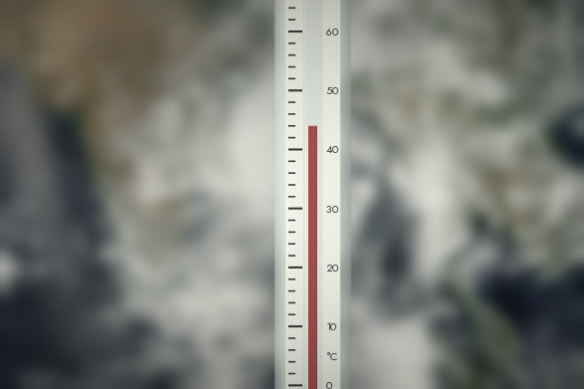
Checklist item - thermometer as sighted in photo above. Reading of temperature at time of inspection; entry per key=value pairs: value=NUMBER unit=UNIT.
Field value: value=44 unit=°C
